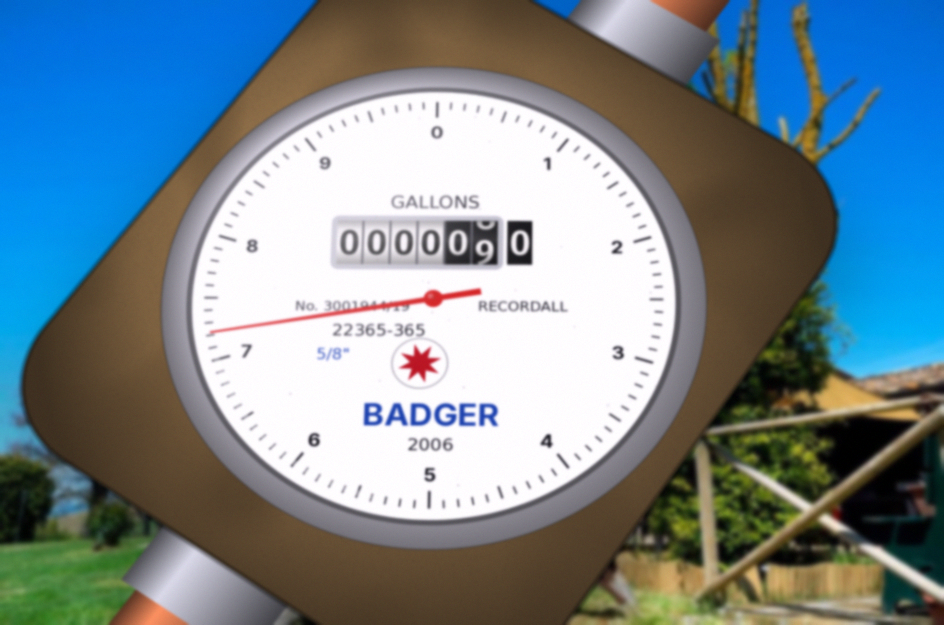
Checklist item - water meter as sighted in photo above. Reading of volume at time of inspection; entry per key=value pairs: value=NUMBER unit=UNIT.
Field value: value=87.2 unit=gal
